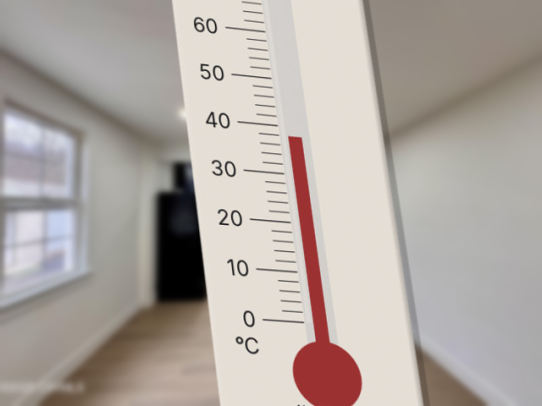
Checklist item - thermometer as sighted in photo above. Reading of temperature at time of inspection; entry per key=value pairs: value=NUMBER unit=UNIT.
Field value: value=38 unit=°C
